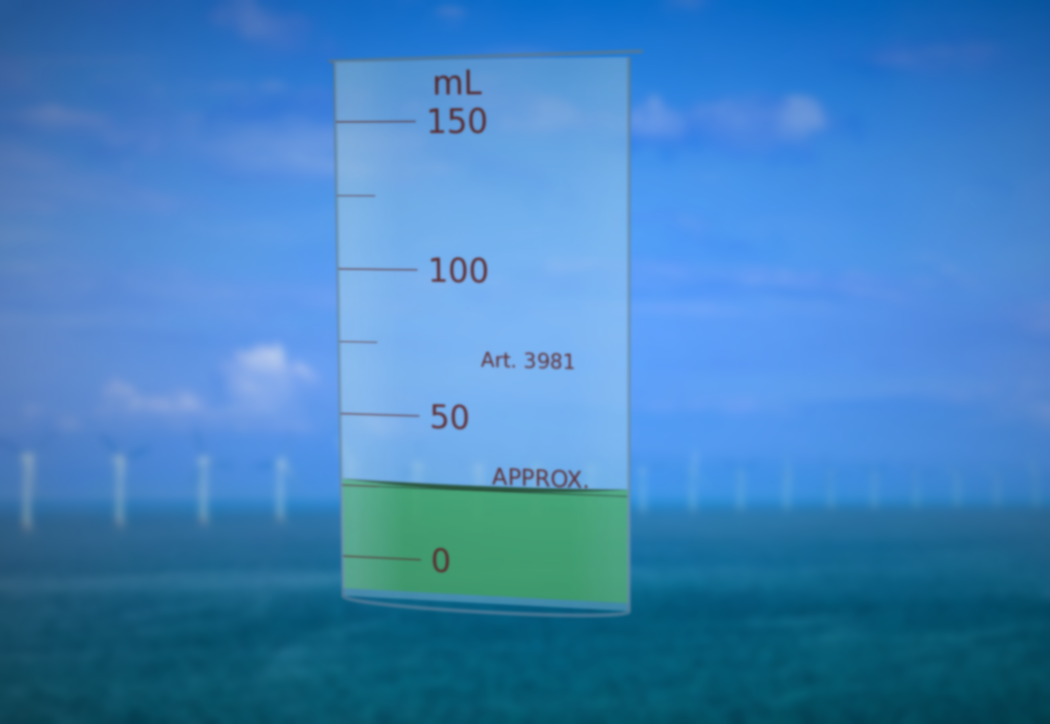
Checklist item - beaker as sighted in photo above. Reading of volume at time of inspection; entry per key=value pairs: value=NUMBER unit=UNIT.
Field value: value=25 unit=mL
